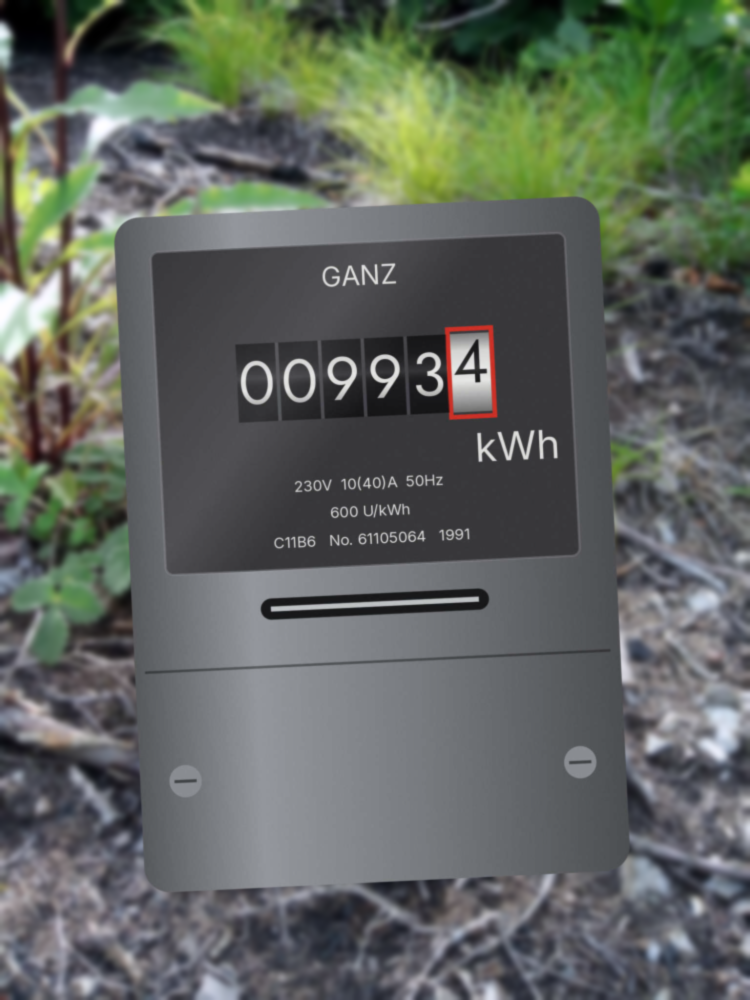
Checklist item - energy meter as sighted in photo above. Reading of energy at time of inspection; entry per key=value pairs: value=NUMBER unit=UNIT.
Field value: value=993.4 unit=kWh
